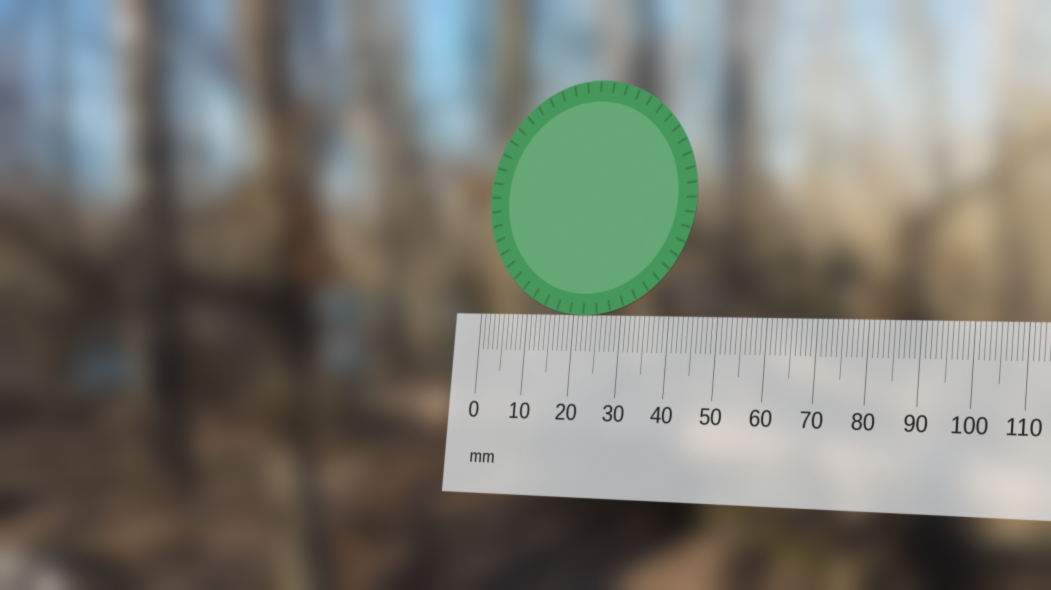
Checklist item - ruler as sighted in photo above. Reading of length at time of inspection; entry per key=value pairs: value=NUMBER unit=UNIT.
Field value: value=44 unit=mm
